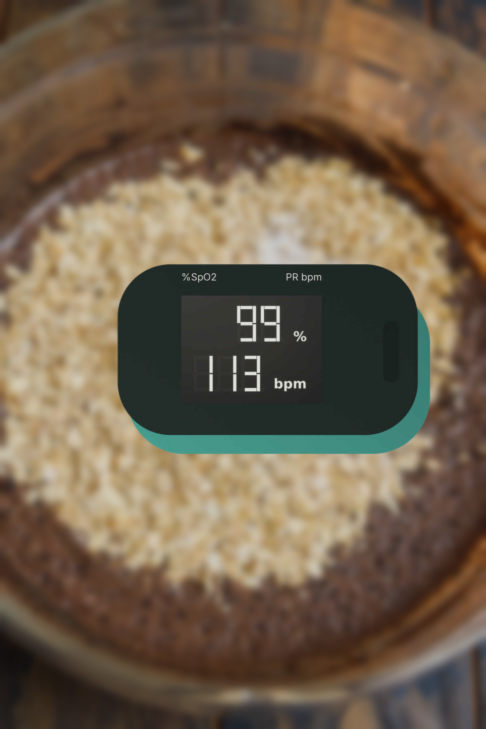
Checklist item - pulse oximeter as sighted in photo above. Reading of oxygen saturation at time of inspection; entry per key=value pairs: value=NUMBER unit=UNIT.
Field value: value=99 unit=%
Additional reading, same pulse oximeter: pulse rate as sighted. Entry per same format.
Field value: value=113 unit=bpm
